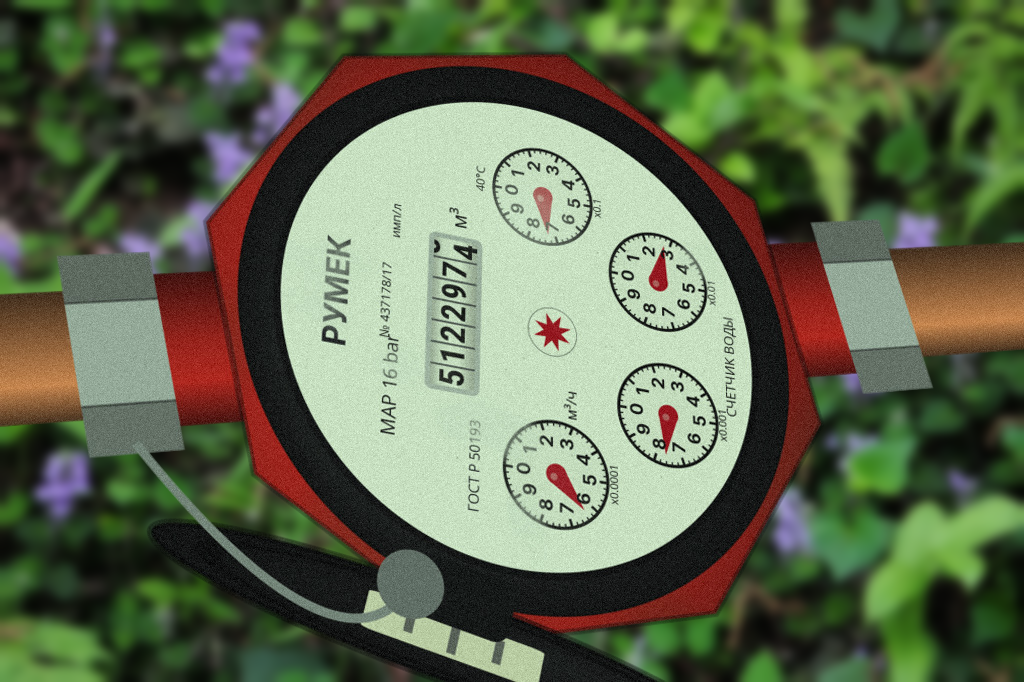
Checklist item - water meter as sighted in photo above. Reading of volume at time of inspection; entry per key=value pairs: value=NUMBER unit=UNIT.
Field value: value=5122973.7276 unit=m³
